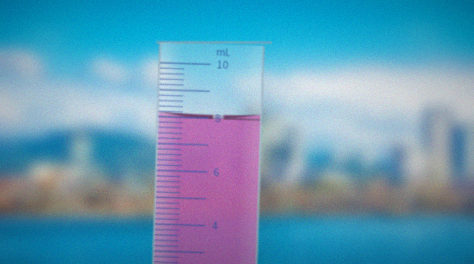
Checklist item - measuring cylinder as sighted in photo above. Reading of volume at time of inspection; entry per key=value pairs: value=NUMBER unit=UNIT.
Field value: value=8 unit=mL
